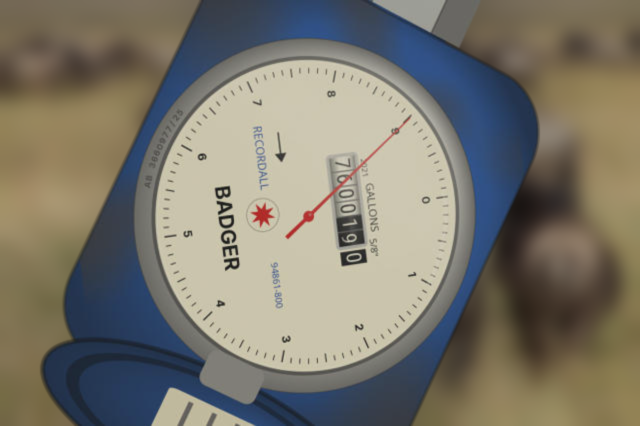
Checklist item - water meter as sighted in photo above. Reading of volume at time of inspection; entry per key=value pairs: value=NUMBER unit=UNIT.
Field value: value=7600189.0 unit=gal
